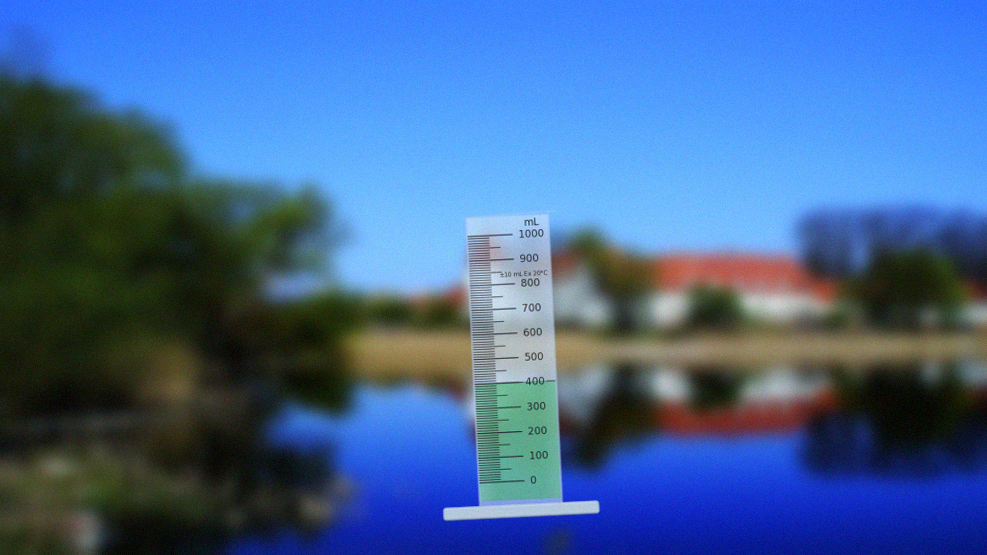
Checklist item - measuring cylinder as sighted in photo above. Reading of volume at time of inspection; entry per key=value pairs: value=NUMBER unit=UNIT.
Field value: value=400 unit=mL
